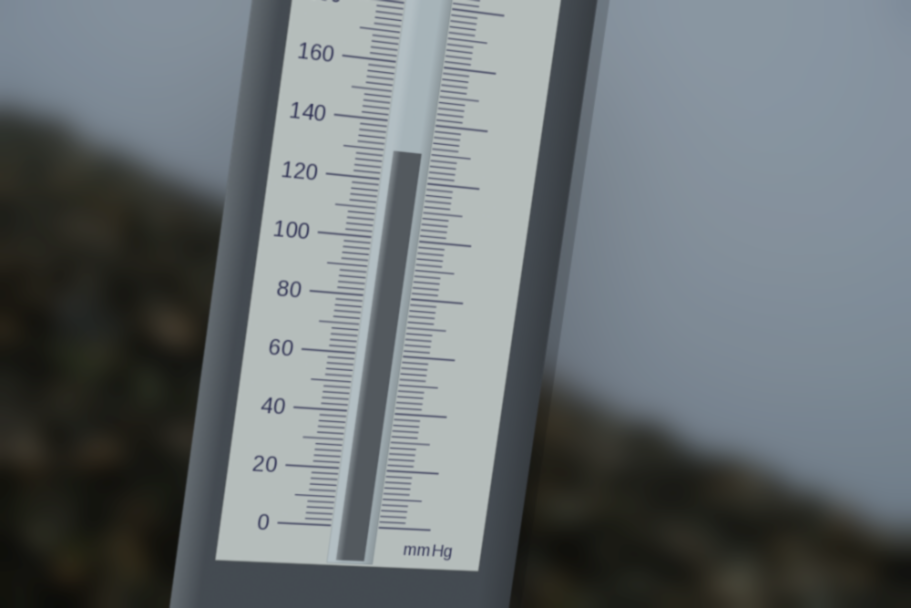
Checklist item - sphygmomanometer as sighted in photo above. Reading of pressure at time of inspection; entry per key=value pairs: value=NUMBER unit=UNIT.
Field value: value=130 unit=mmHg
